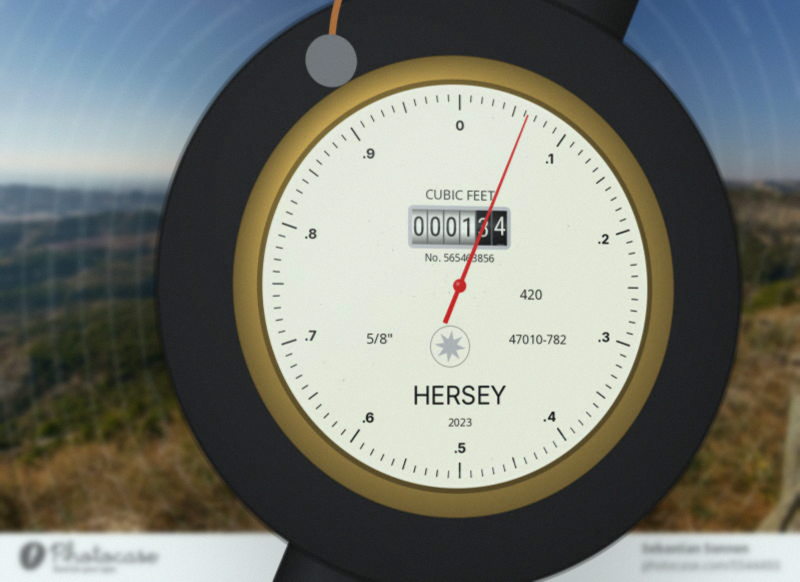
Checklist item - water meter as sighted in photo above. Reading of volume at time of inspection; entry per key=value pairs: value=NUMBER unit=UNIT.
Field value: value=134.06 unit=ft³
